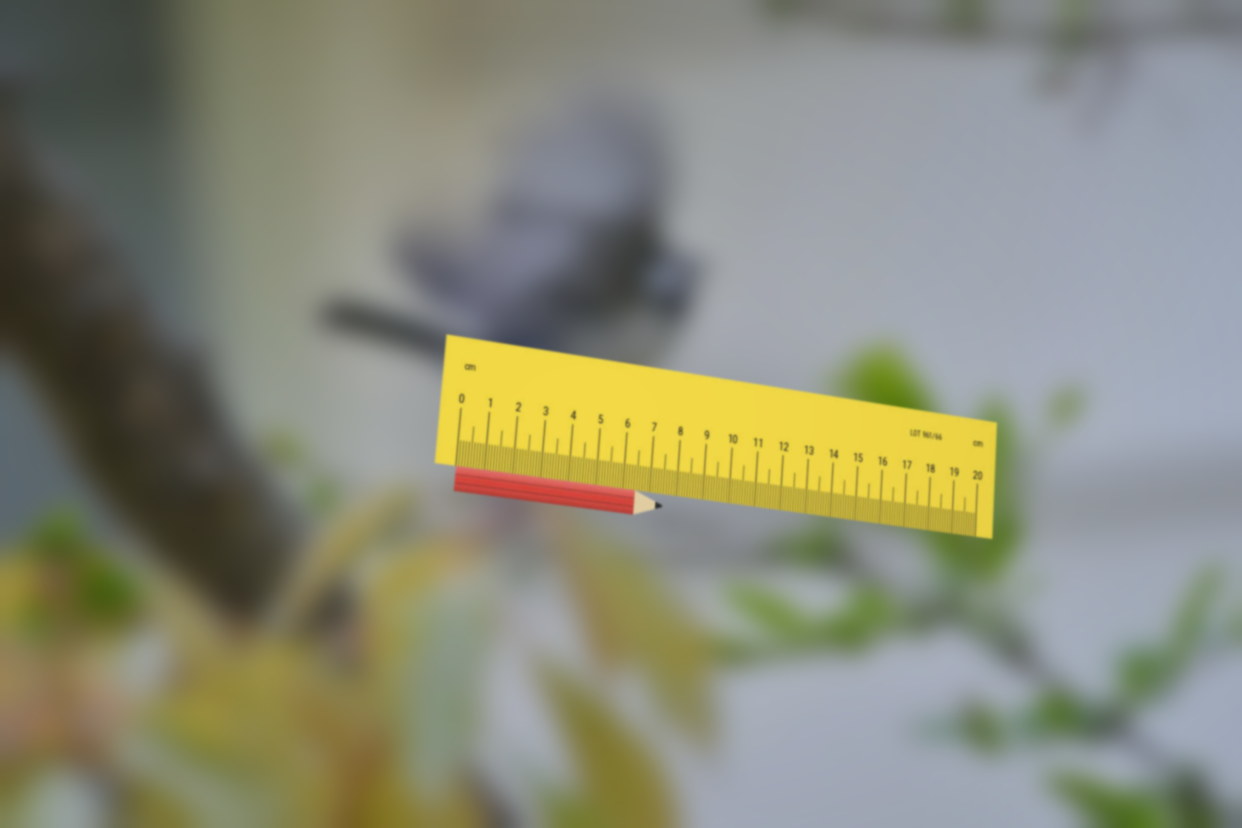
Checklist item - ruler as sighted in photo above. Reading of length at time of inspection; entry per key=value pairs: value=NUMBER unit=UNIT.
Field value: value=7.5 unit=cm
